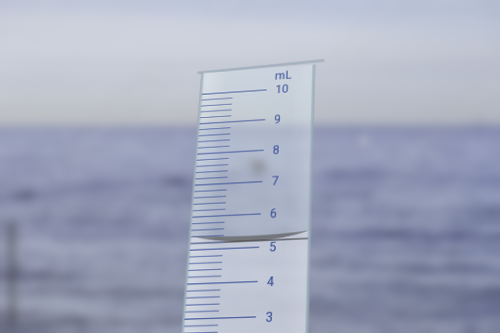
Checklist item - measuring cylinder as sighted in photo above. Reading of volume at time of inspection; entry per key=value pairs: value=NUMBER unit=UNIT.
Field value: value=5.2 unit=mL
